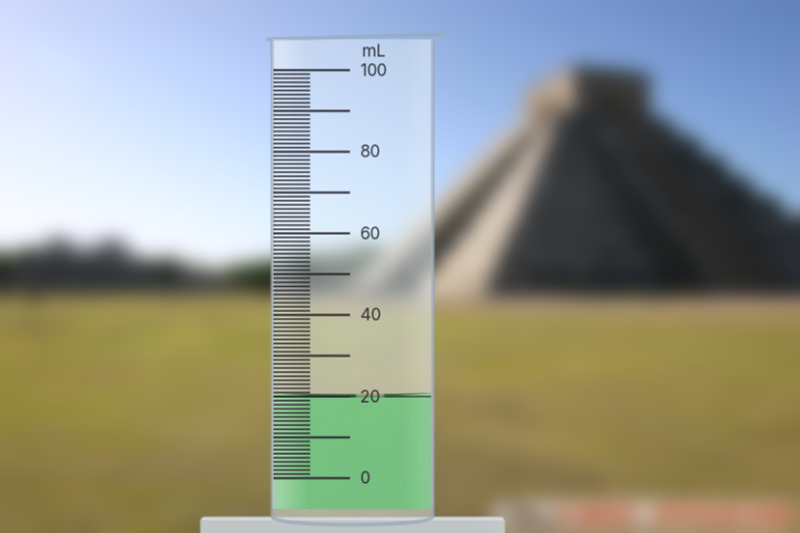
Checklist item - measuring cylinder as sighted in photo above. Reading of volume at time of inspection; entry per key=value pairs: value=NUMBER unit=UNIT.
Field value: value=20 unit=mL
